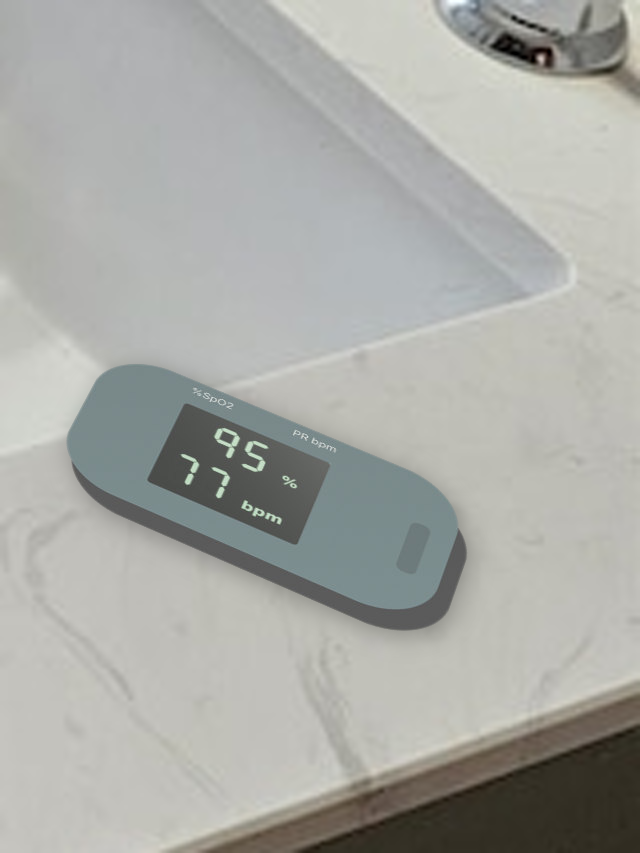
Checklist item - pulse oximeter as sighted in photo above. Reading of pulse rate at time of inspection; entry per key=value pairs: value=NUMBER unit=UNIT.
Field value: value=77 unit=bpm
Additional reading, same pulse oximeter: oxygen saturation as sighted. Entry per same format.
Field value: value=95 unit=%
